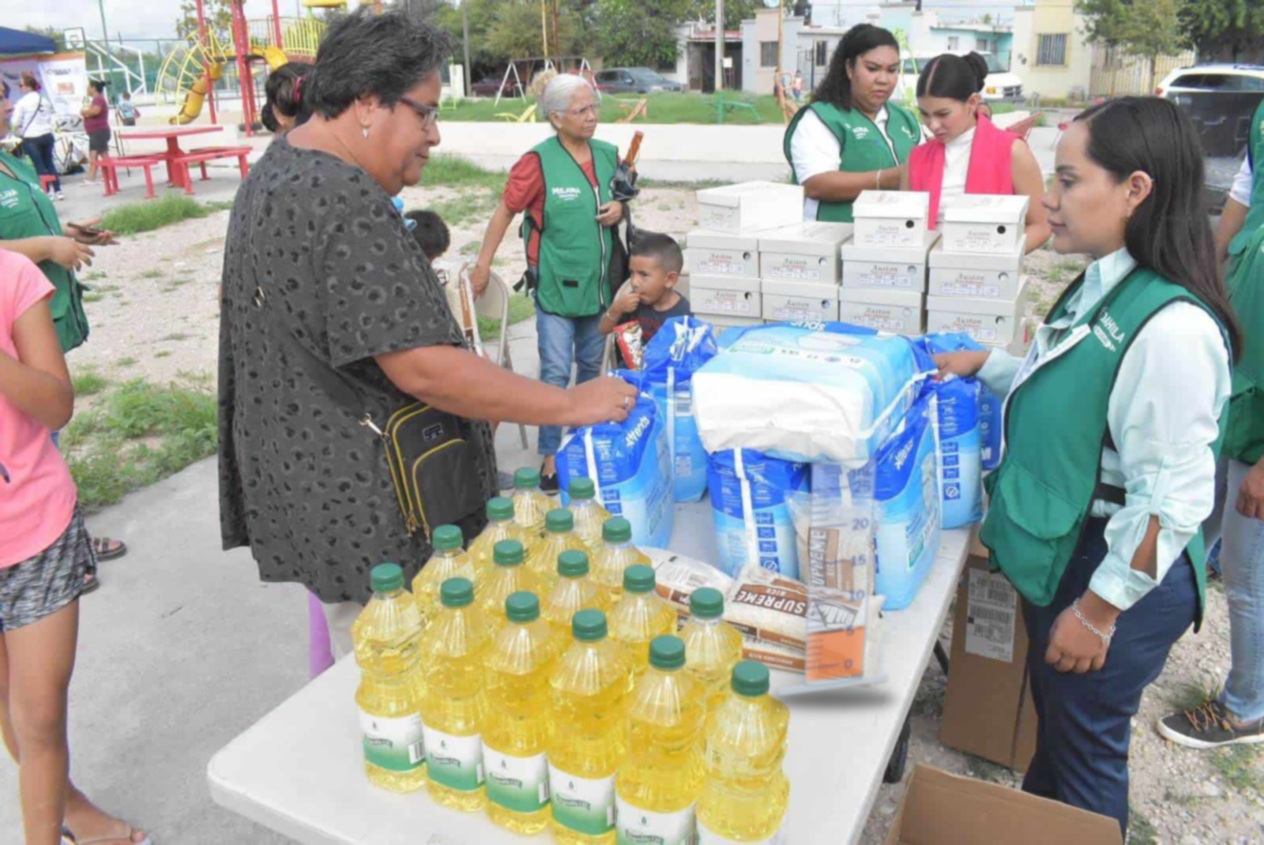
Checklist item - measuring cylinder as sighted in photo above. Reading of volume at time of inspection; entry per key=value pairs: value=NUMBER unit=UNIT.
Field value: value=5 unit=mL
